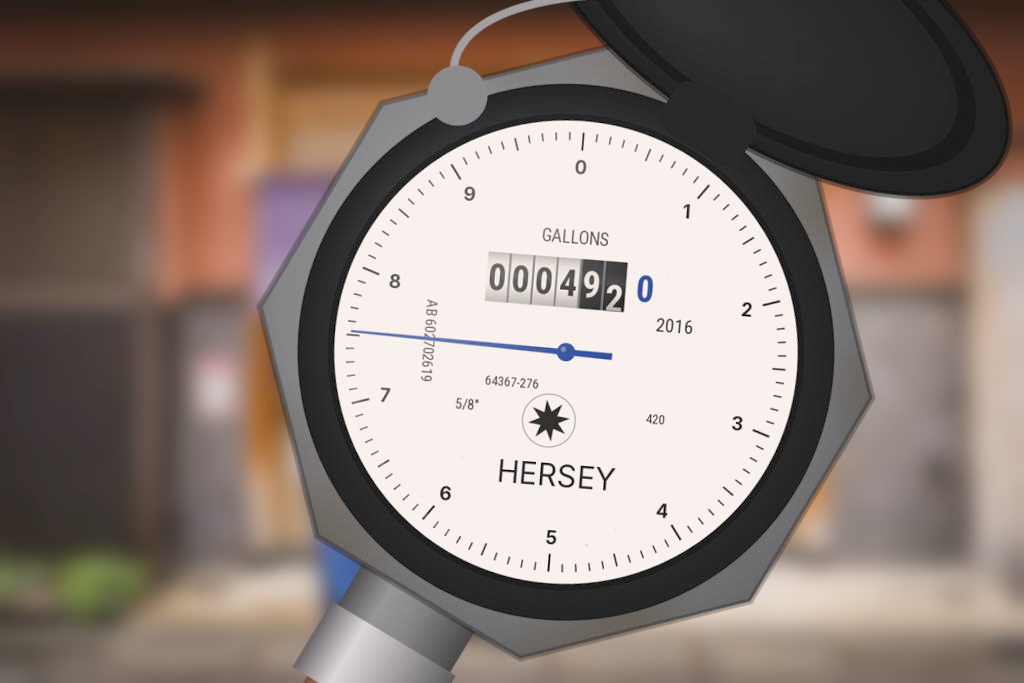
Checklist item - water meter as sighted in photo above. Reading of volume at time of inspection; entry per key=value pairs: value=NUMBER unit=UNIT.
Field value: value=4917.5 unit=gal
